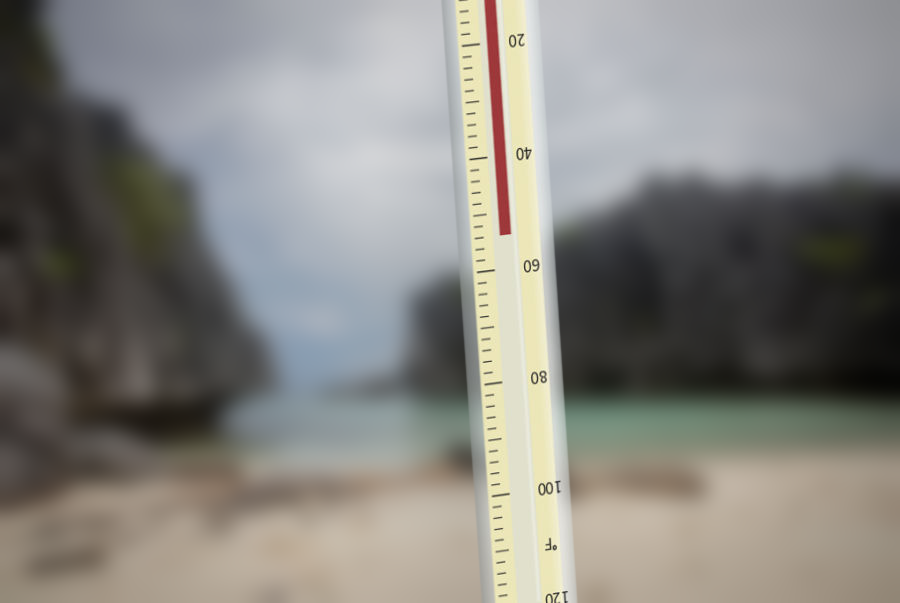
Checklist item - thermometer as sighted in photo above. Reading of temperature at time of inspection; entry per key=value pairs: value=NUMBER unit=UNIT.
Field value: value=54 unit=°F
